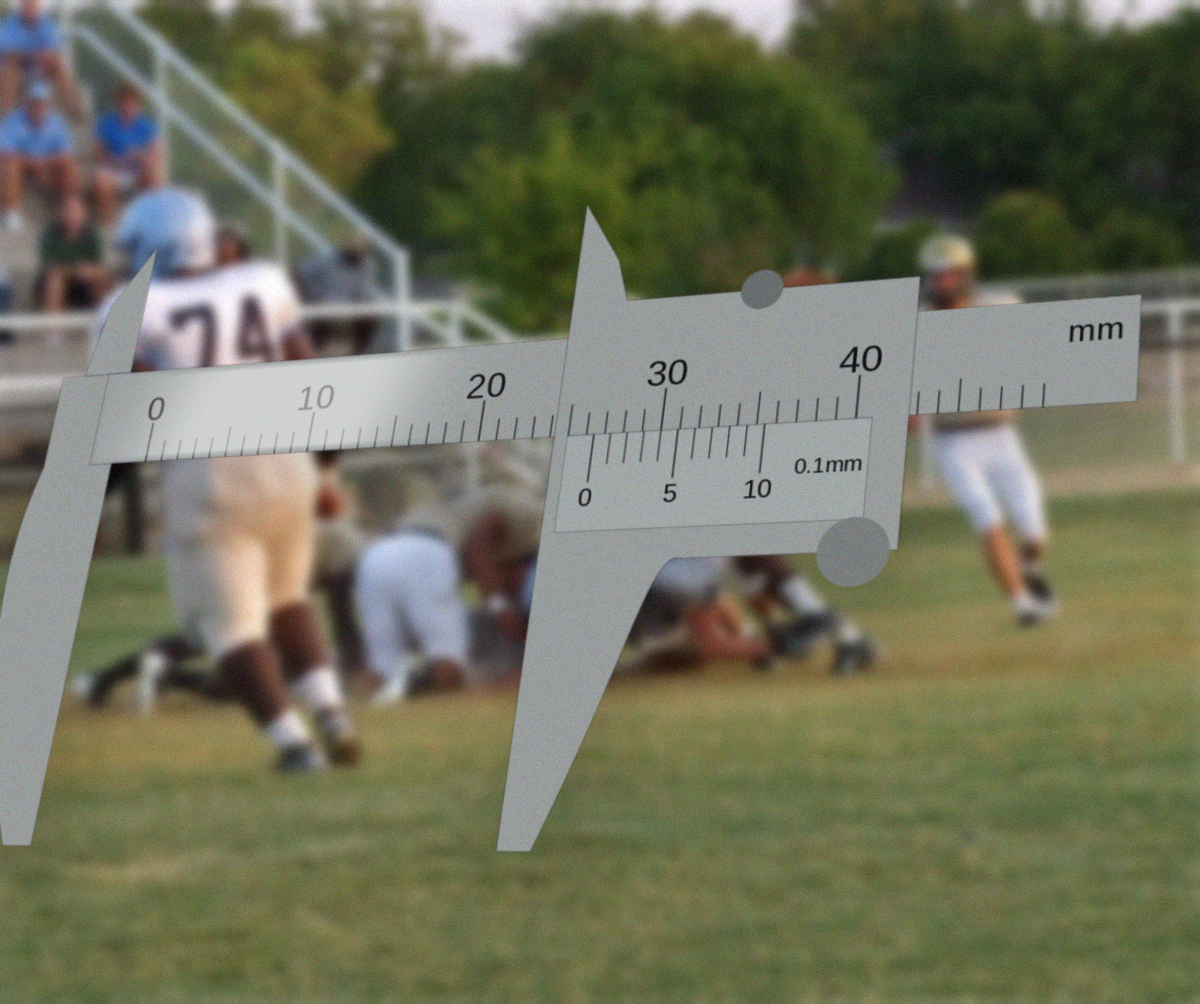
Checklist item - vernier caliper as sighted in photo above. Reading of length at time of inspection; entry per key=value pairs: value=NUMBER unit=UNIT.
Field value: value=26.4 unit=mm
